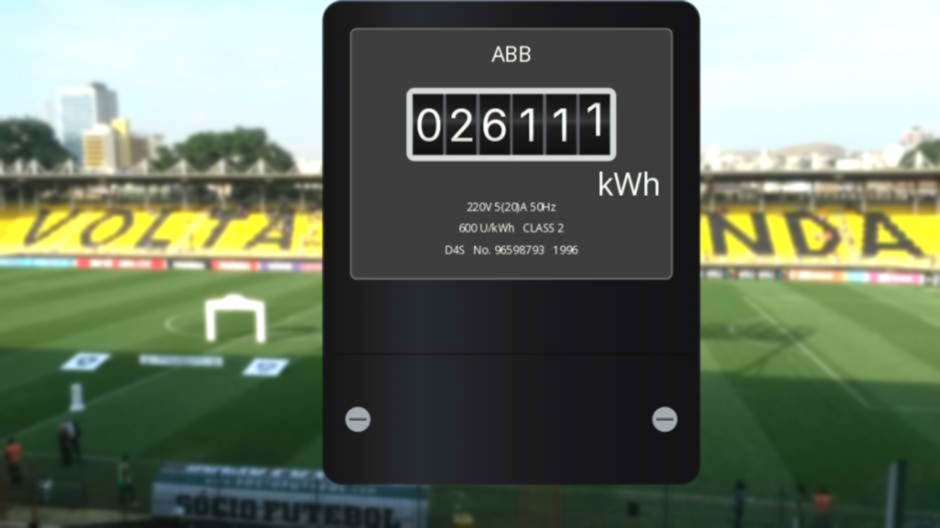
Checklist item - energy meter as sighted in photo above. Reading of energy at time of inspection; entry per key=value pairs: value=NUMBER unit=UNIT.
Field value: value=26111 unit=kWh
